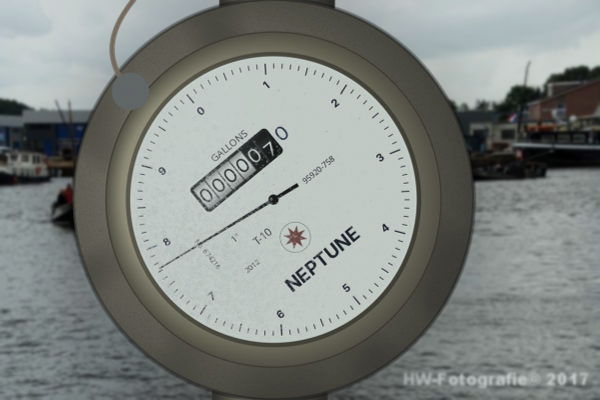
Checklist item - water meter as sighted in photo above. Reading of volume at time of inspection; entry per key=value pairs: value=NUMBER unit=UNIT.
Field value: value=67.7 unit=gal
